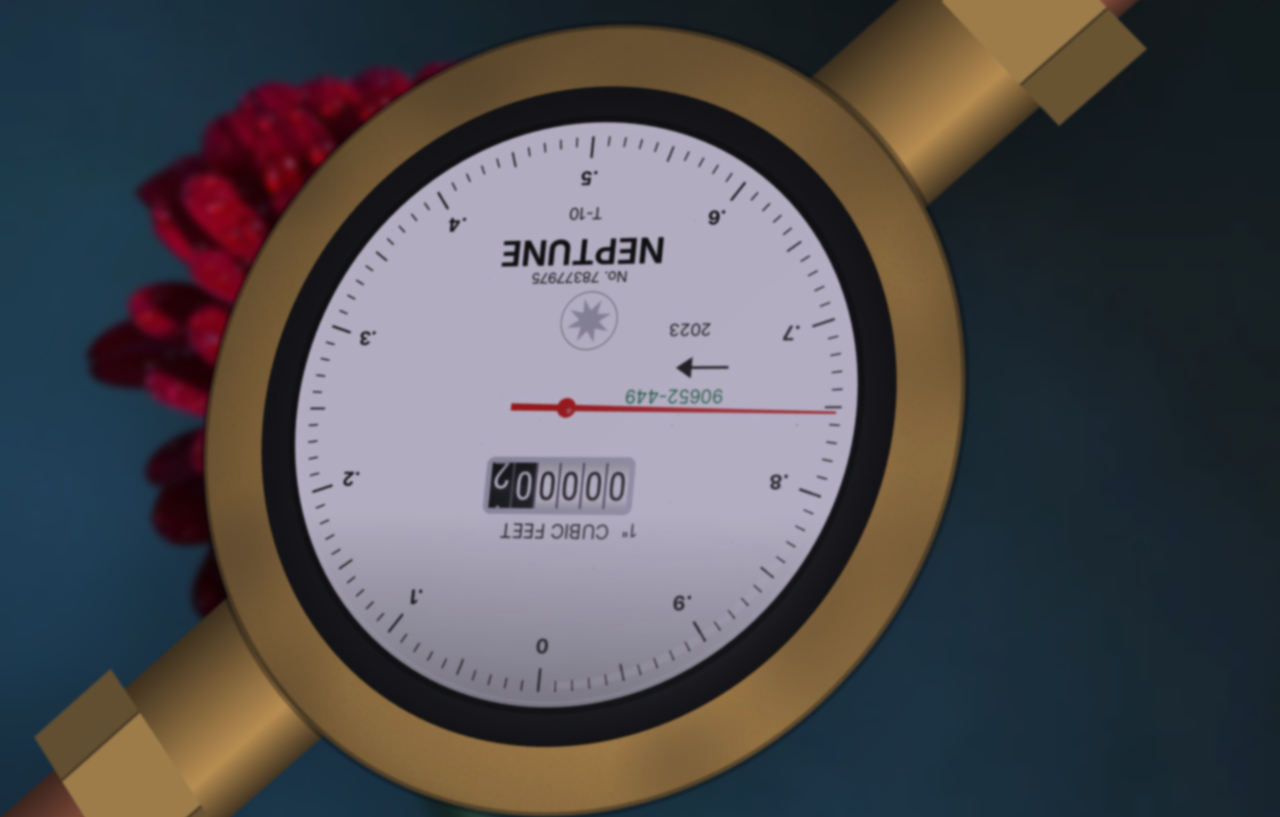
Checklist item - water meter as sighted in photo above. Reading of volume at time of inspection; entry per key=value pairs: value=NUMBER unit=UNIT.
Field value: value=1.75 unit=ft³
